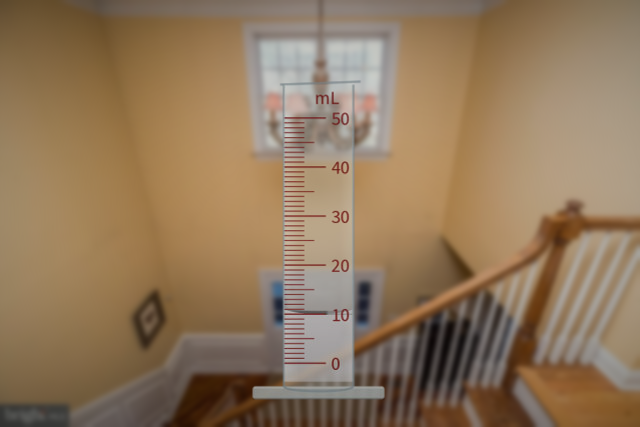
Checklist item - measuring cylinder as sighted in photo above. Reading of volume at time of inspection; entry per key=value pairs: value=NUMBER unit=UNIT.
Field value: value=10 unit=mL
